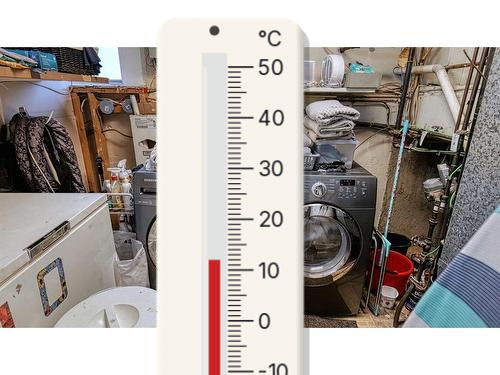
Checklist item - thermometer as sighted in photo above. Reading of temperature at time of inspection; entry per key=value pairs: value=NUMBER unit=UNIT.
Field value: value=12 unit=°C
